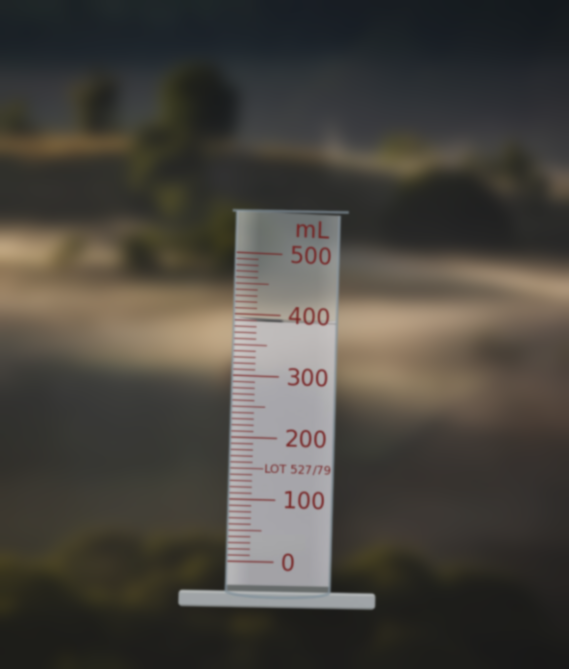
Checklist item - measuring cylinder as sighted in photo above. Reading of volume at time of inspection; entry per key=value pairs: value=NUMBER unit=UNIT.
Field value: value=390 unit=mL
